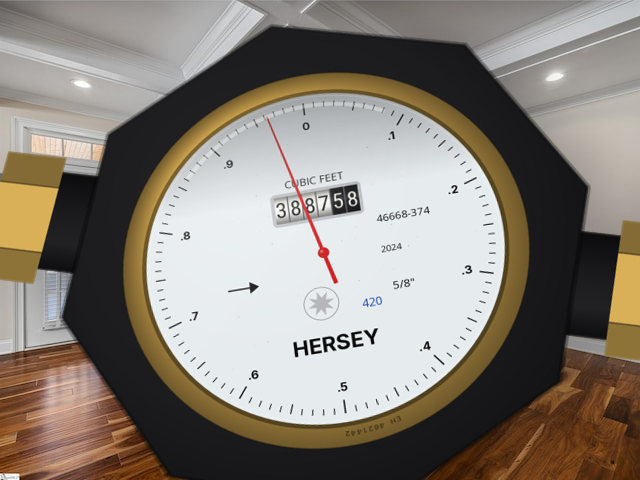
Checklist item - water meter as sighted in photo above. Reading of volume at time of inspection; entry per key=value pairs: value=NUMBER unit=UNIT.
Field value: value=388757.96 unit=ft³
